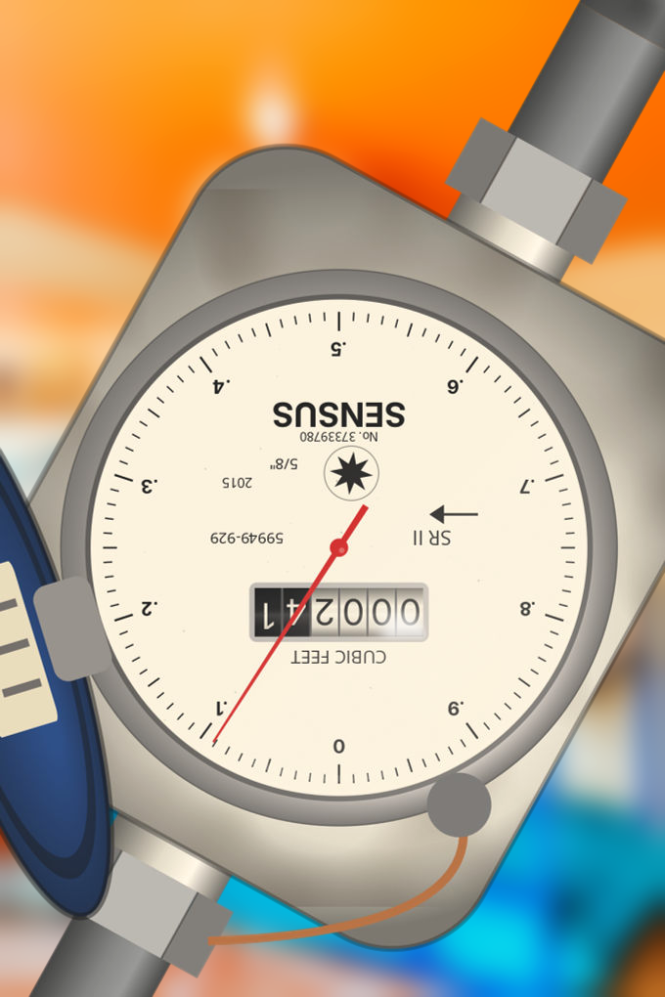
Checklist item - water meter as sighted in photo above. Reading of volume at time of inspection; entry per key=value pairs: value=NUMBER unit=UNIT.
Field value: value=241.09 unit=ft³
